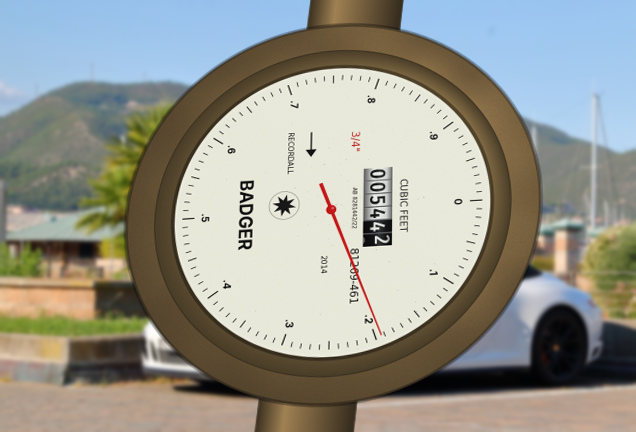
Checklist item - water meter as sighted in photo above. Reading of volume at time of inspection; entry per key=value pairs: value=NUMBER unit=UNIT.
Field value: value=5442.19 unit=ft³
